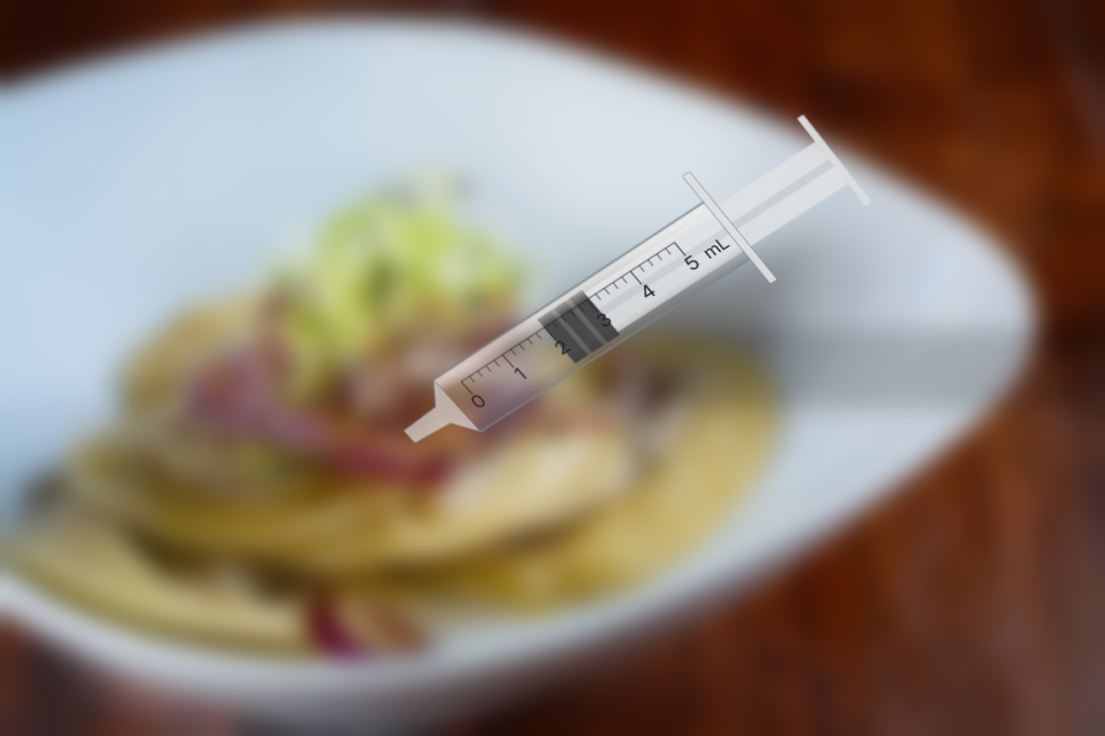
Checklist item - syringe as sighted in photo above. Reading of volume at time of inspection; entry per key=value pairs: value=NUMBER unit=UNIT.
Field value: value=2 unit=mL
